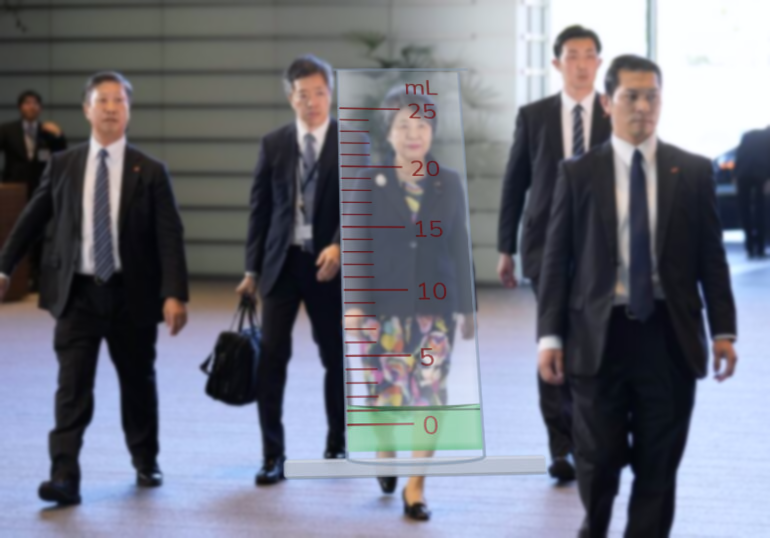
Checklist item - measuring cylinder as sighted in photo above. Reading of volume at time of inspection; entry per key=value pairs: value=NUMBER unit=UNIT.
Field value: value=1 unit=mL
